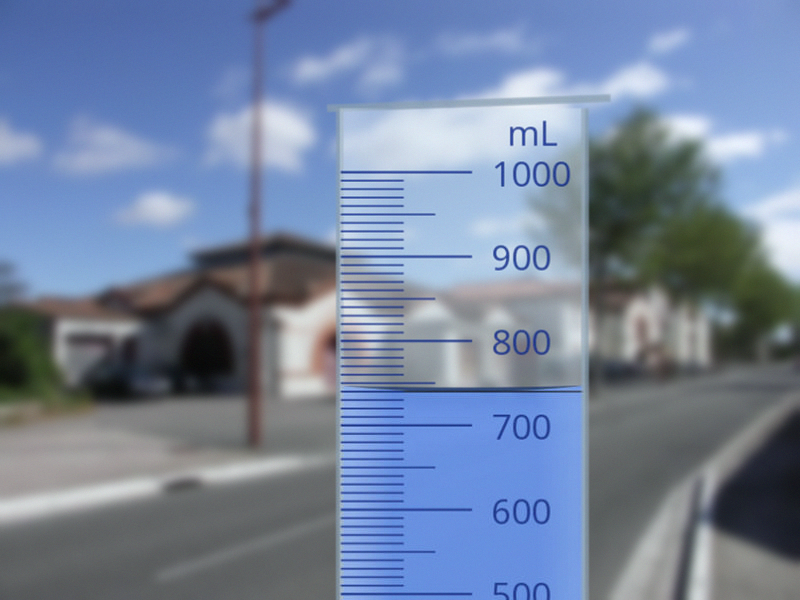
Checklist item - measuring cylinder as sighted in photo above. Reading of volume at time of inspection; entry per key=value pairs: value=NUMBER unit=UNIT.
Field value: value=740 unit=mL
